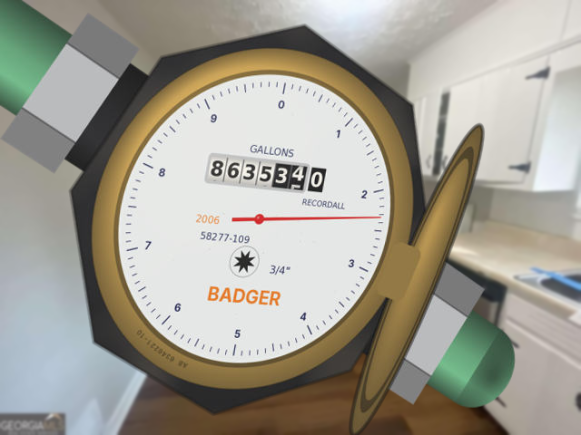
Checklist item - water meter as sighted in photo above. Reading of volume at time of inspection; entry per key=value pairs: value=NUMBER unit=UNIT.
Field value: value=8635342.3 unit=gal
